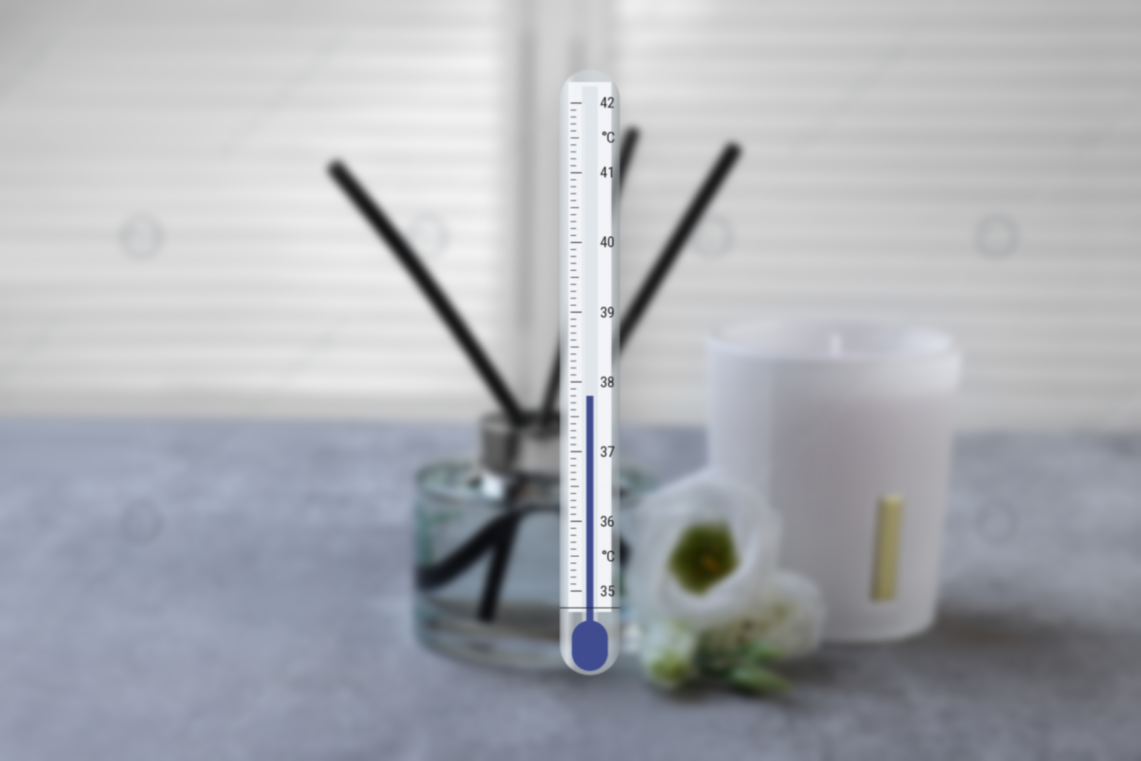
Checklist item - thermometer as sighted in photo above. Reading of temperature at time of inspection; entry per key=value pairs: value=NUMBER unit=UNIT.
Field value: value=37.8 unit=°C
